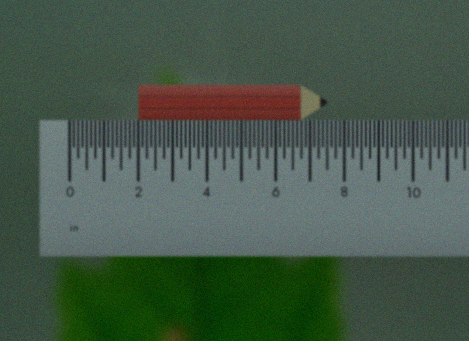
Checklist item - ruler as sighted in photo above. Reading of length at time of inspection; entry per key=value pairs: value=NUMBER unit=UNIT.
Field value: value=5.5 unit=in
